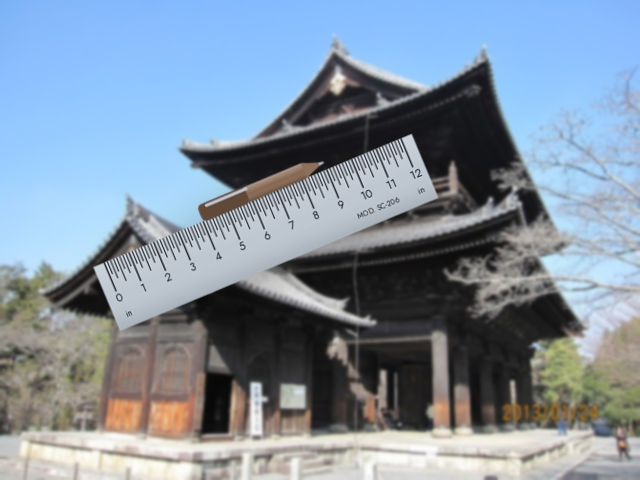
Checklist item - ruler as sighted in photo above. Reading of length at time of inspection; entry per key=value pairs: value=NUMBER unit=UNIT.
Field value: value=5 unit=in
